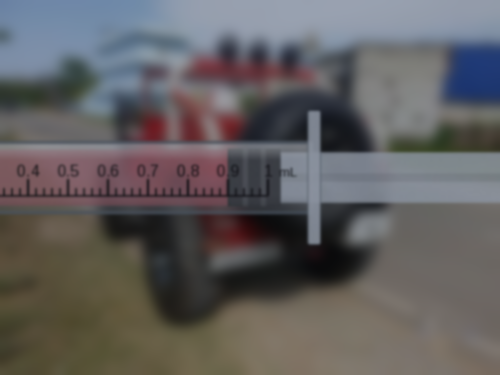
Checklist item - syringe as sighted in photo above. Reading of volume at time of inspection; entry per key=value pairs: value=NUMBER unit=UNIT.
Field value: value=0.9 unit=mL
